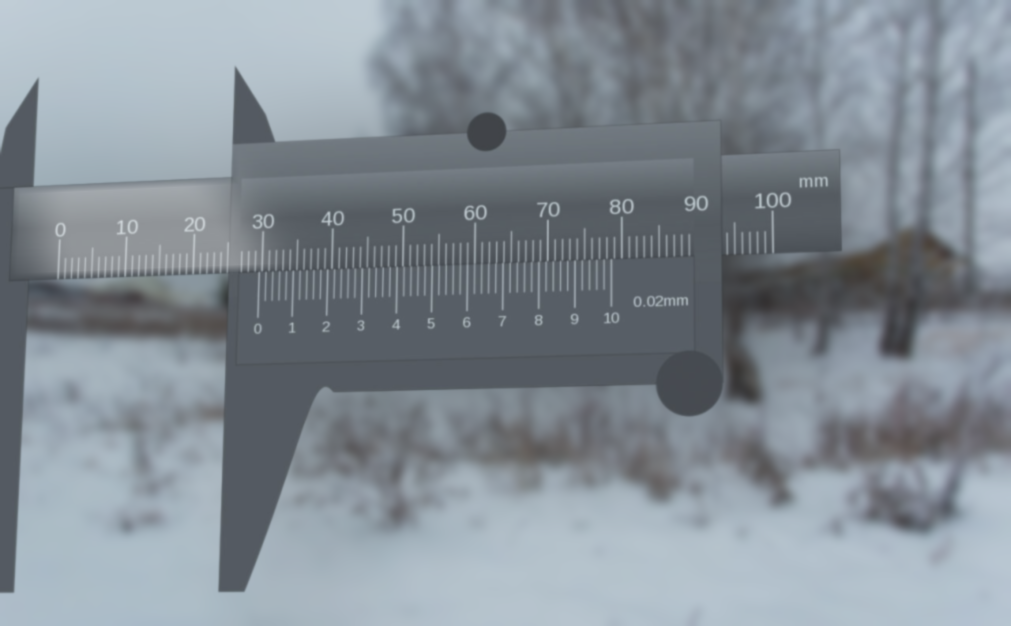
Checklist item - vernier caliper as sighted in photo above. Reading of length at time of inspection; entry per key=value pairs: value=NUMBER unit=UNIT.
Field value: value=29.6 unit=mm
